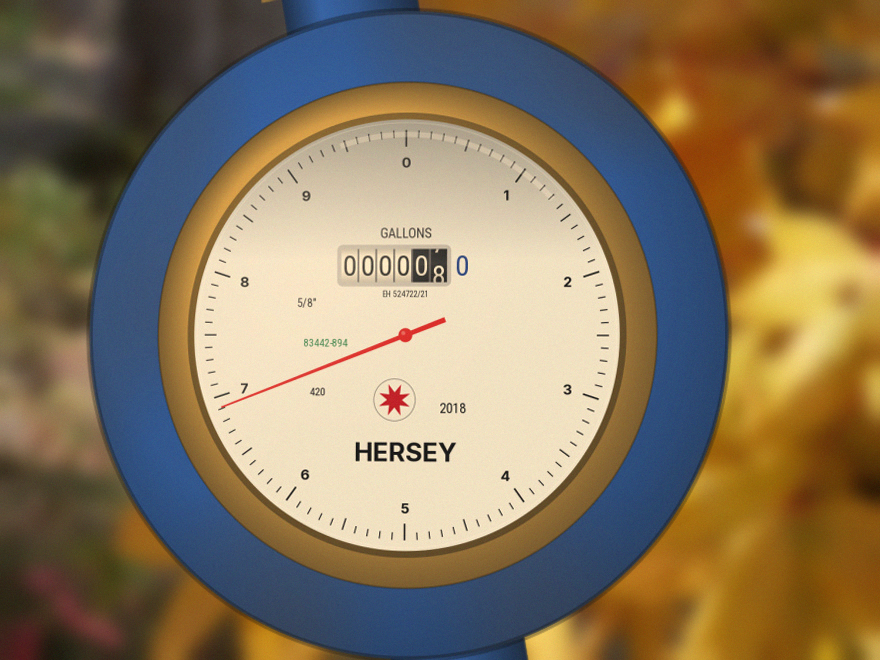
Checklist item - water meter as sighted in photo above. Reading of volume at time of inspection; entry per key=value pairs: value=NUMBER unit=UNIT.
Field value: value=76.9 unit=gal
